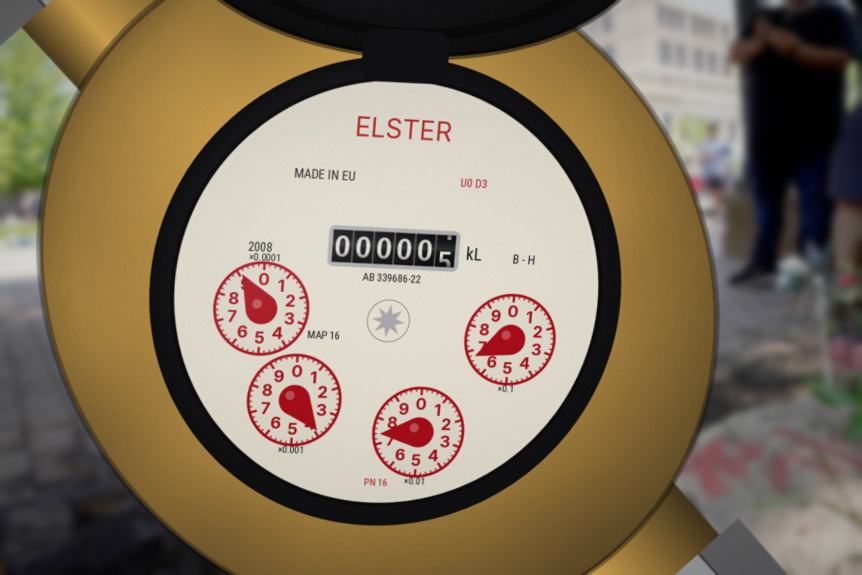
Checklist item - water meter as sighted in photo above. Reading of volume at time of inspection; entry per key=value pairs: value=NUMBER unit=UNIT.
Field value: value=4.6739 unit=kL
